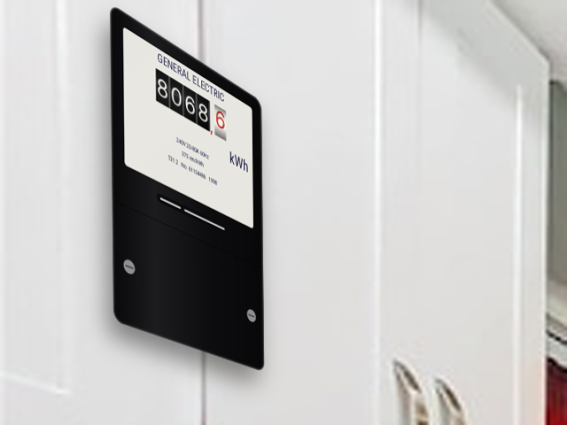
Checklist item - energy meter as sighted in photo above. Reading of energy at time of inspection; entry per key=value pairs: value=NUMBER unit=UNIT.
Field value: value=8068.6 unit=kWh
